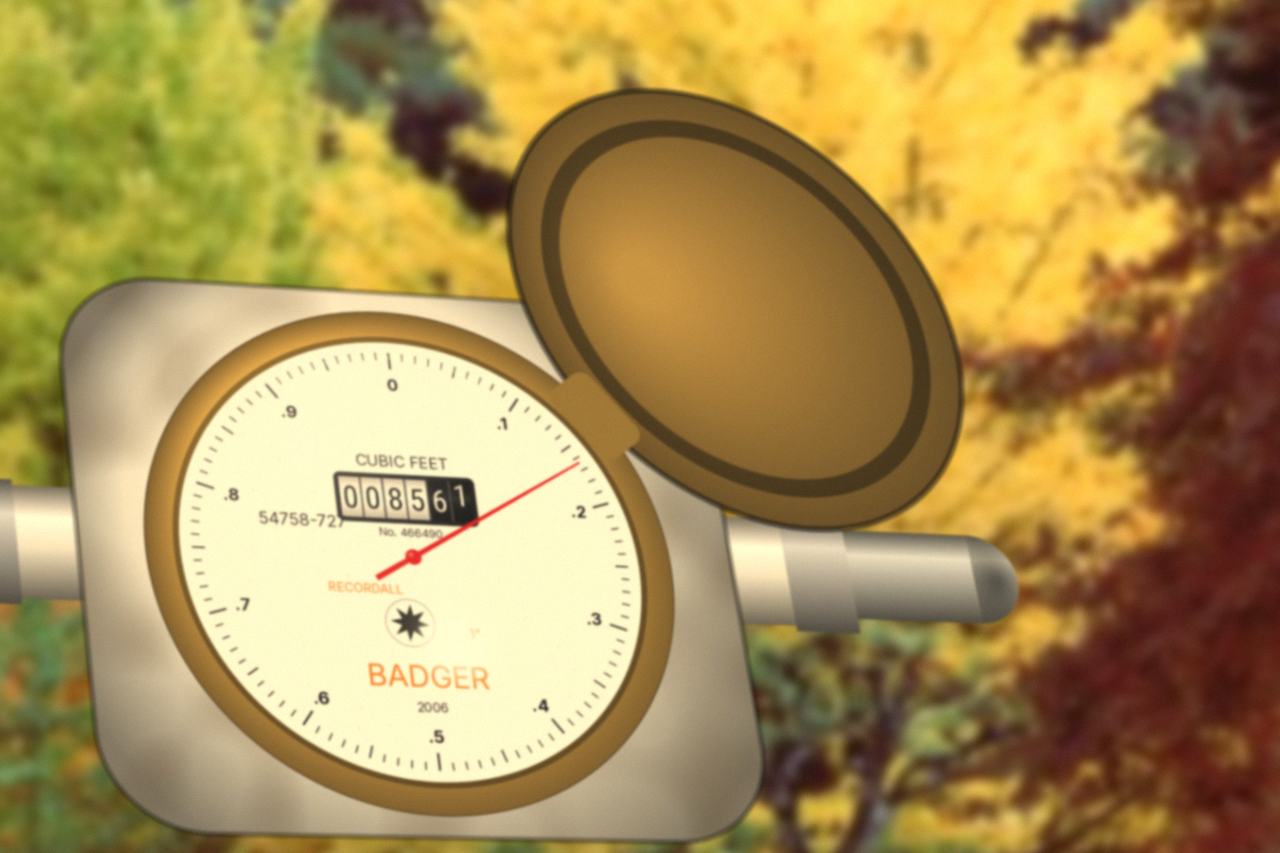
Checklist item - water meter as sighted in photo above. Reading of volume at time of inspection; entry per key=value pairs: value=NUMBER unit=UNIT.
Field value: value=8561.16 unit=ft³
